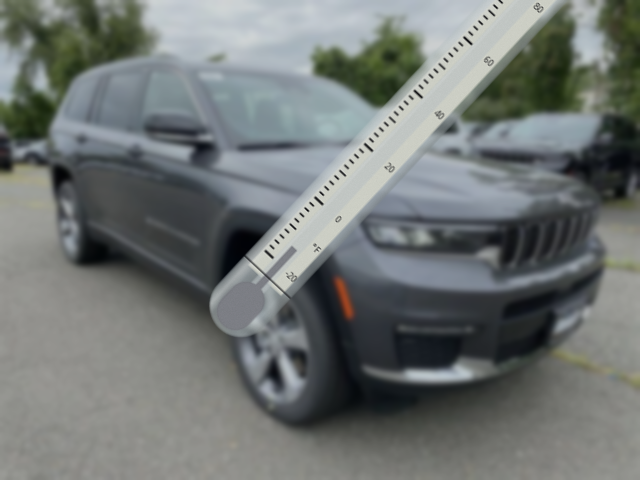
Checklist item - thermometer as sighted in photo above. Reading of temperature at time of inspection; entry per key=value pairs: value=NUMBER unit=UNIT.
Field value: value=-14 unit=°F
